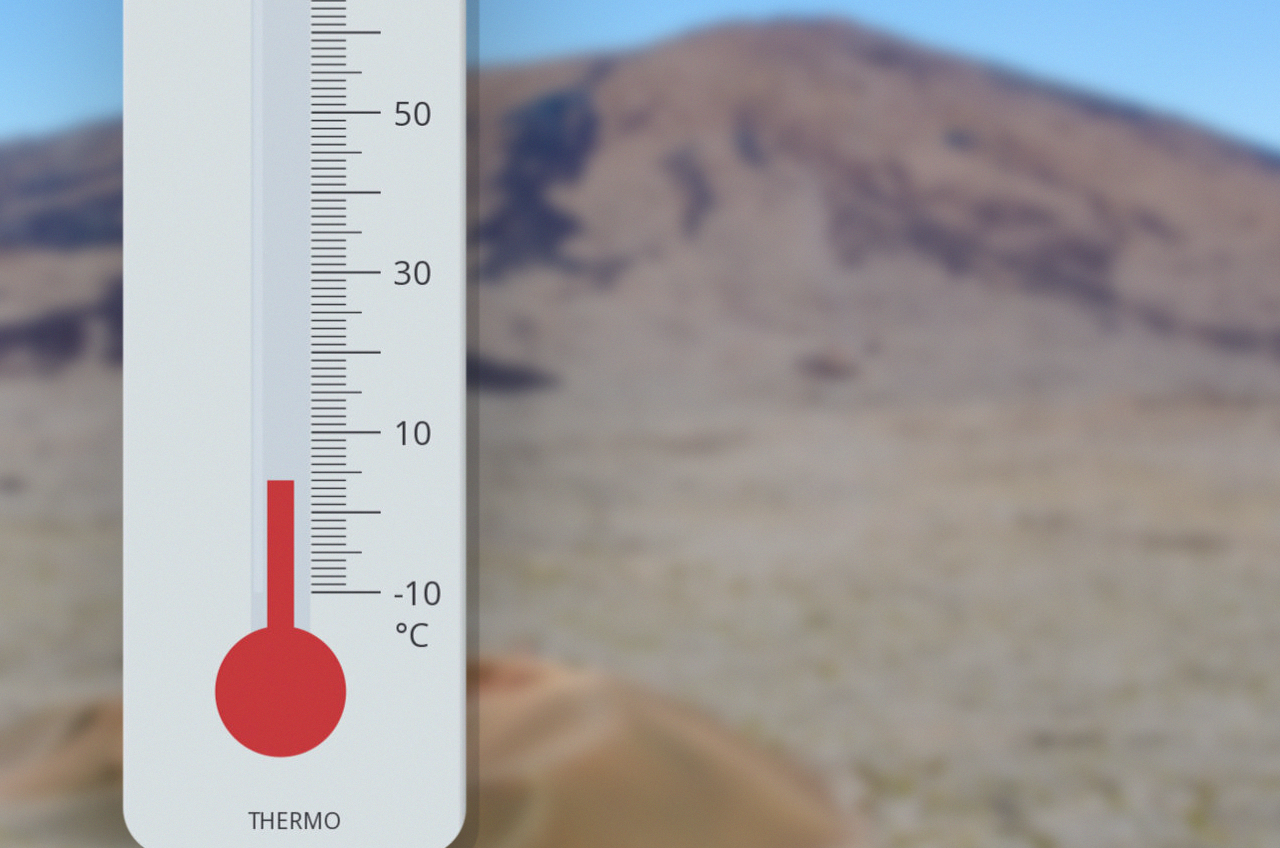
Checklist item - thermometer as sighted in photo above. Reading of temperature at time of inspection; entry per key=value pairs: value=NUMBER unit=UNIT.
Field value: value=4 unit=°C
